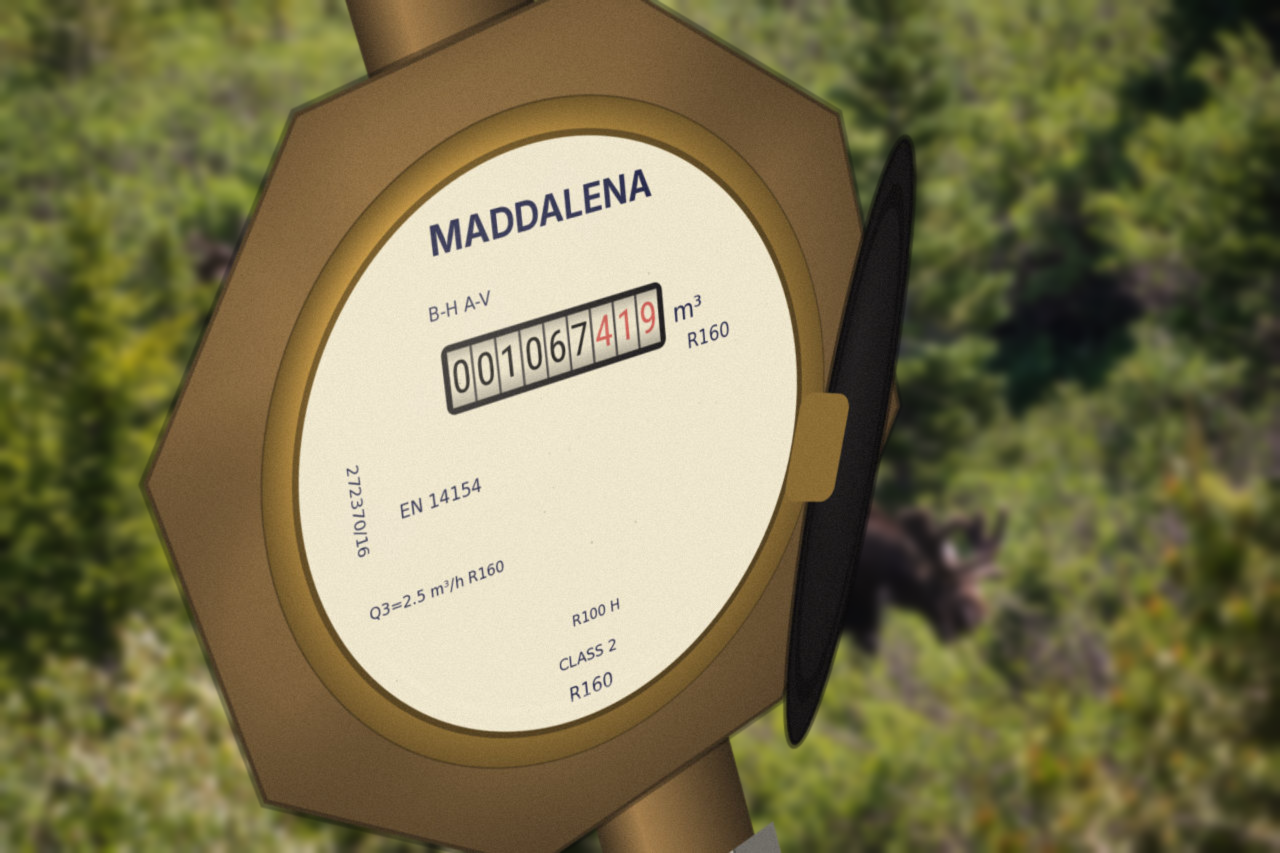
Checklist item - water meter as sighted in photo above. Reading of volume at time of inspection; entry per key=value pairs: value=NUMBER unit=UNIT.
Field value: value=1067.419 unit=m³
